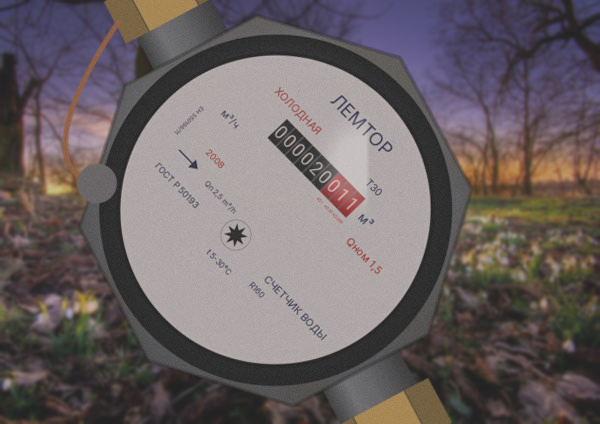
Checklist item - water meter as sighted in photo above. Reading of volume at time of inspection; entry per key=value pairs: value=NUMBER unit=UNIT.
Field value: value=20.011 unit=m³
